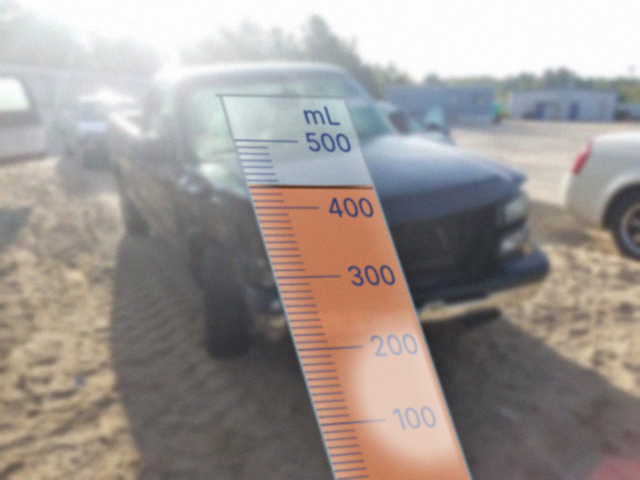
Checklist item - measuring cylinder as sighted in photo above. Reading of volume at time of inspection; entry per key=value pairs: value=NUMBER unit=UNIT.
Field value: value=430 unit=mL
